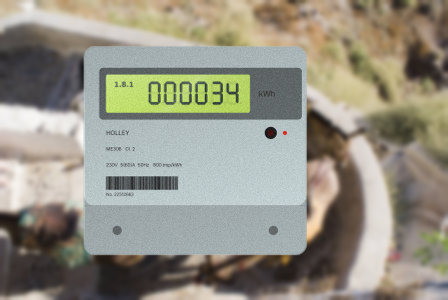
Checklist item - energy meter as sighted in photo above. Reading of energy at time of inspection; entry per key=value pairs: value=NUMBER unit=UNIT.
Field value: value=34 unit=kWh
